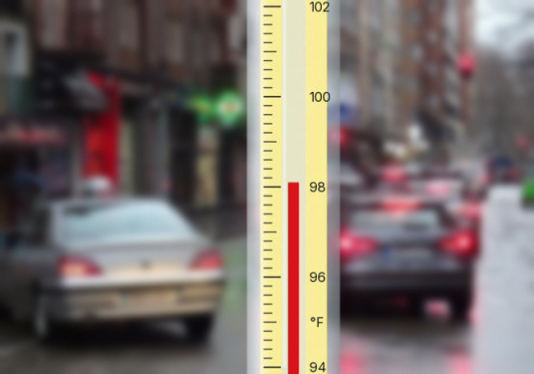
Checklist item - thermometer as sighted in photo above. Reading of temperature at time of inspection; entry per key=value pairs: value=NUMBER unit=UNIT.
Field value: value=98.1 unit=°F
